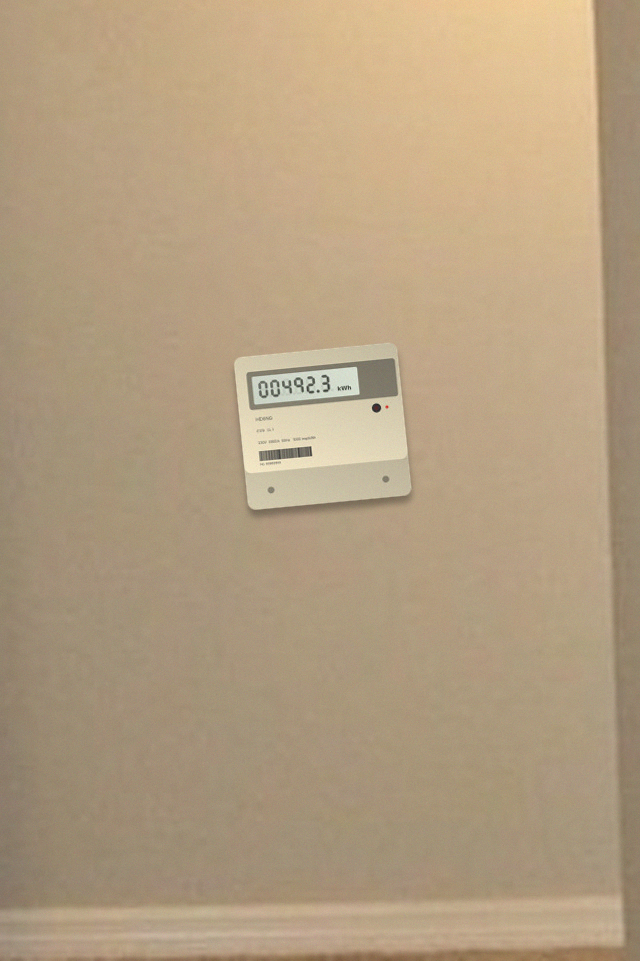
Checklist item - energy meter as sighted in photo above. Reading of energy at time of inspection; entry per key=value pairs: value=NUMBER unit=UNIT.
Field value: value=492.3 unit=kWh
